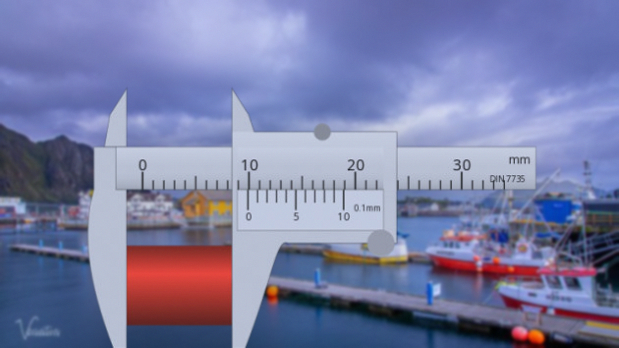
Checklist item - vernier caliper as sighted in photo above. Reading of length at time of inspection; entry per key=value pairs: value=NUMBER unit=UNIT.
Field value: value=9.9 unit=mm
